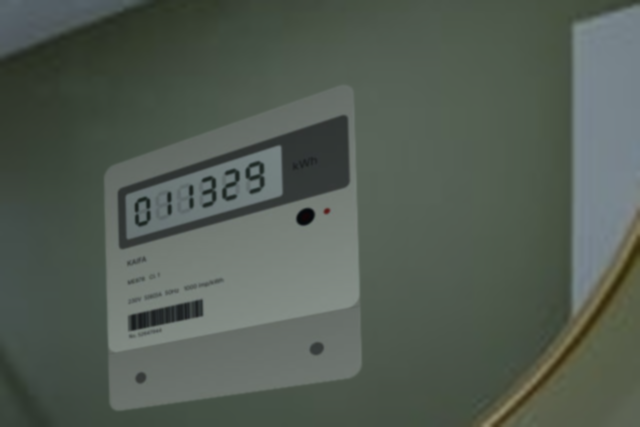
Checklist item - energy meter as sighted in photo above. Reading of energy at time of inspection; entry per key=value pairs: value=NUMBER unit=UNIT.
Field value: value=11329 unit=kWh
